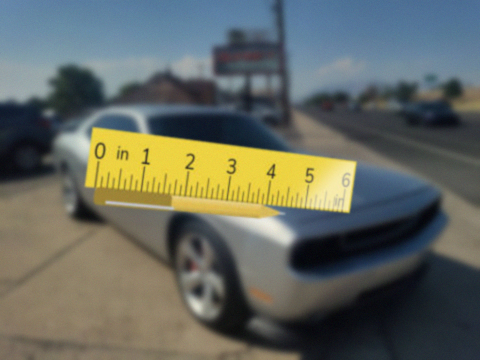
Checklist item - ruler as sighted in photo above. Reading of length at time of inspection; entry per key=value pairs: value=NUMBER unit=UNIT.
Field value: value=4.5 unit=in
